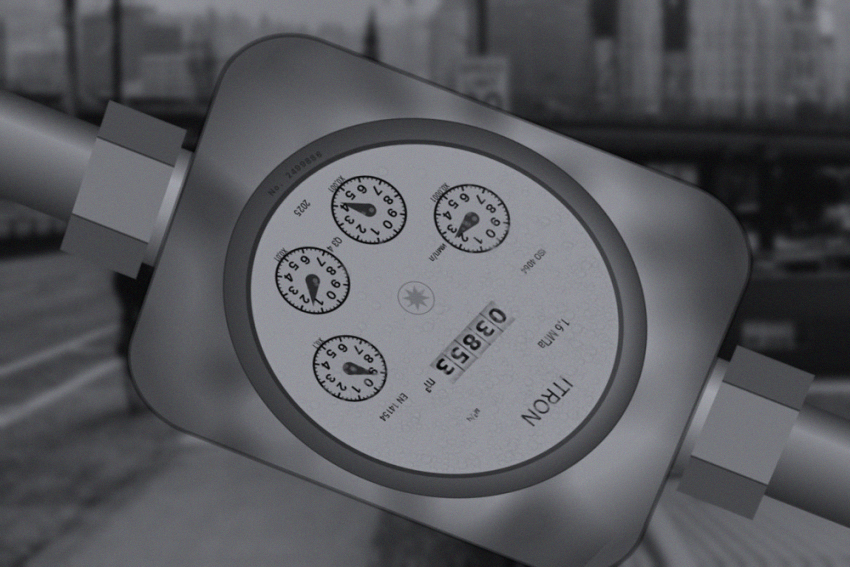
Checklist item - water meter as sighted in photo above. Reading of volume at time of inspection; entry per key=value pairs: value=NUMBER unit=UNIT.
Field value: value=3852.9142 unit=m³
